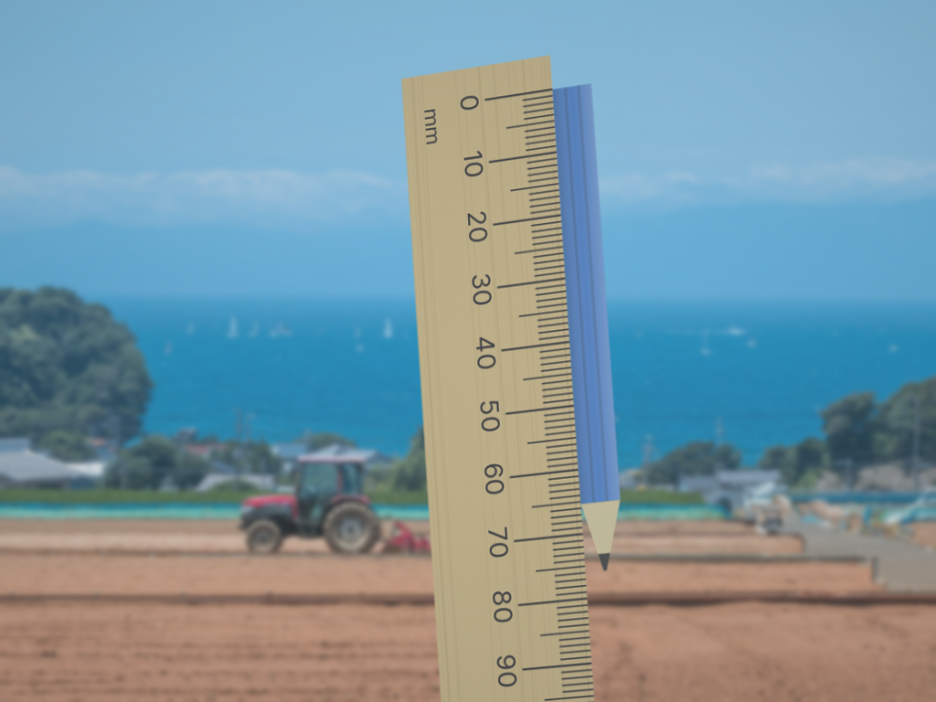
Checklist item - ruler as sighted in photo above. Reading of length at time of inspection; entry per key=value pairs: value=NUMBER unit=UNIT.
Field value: value=76 unit=mm
